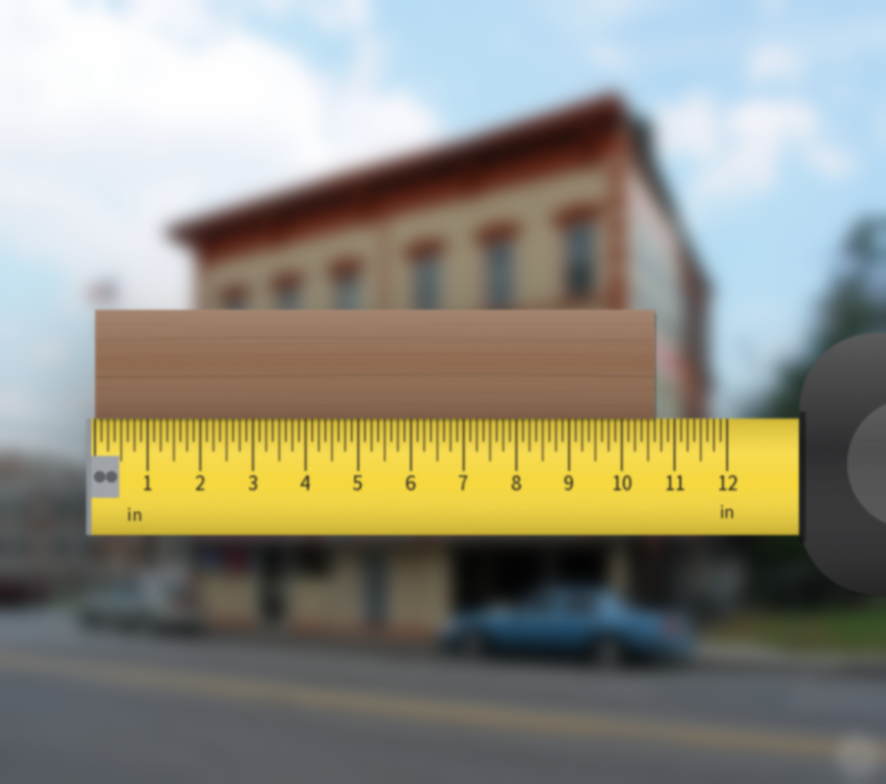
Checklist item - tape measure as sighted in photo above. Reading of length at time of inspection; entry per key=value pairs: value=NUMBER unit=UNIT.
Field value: value=10.625 unit=in
